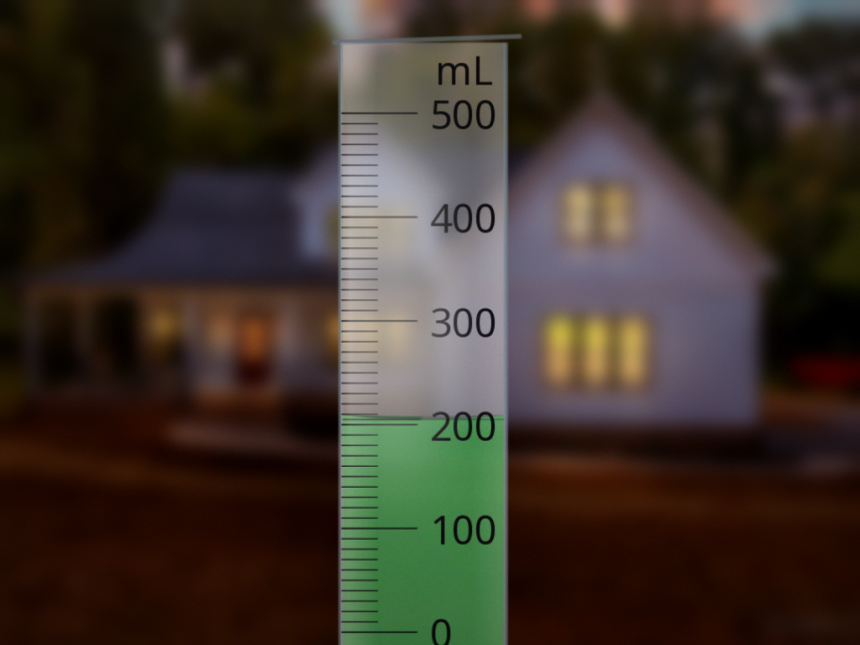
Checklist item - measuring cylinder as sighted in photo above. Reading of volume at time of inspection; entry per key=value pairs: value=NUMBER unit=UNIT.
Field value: value=205 unit=mL
